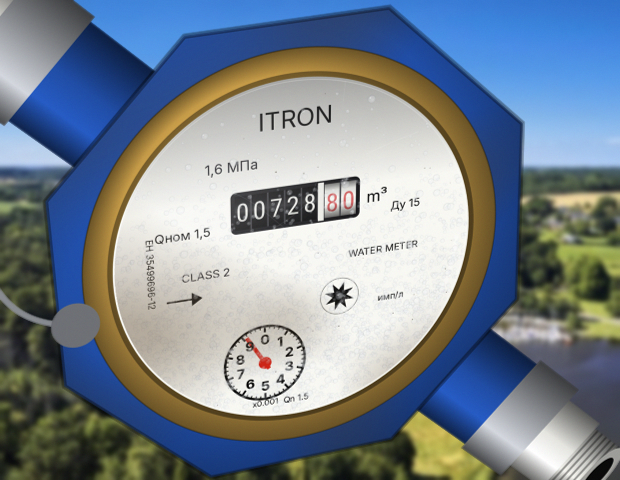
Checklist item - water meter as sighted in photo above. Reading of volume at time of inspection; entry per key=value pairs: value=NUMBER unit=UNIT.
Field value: value=728.799 unit=m³
